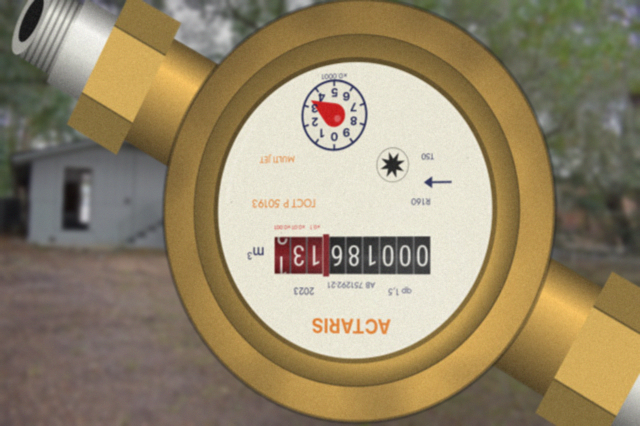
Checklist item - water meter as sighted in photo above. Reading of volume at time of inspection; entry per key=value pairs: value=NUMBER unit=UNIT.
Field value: value=186.1313 unit=m³
